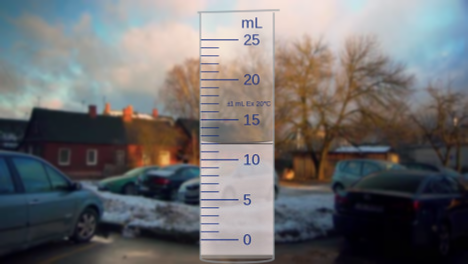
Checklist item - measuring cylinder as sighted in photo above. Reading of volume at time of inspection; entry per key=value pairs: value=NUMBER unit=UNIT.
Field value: value=12 unit=mL
